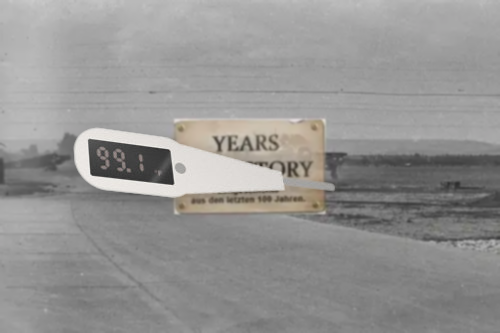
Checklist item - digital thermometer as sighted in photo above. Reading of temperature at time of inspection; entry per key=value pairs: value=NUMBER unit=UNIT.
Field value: value=99.1 unit=°F
